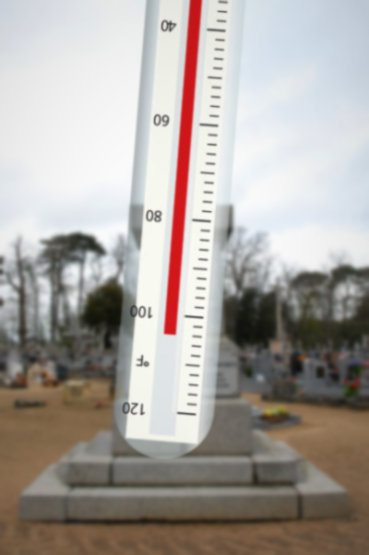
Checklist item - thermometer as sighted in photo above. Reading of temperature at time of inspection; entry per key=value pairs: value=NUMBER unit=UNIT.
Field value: value=104 unit=°F
